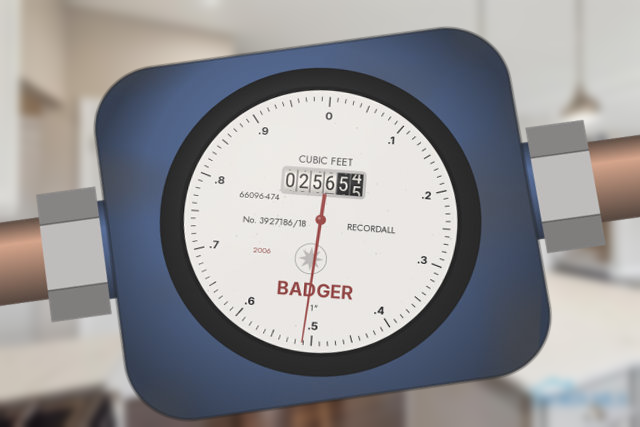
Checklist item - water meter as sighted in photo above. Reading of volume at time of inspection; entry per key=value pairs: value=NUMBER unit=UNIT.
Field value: value=25654.51 unit=ft³
